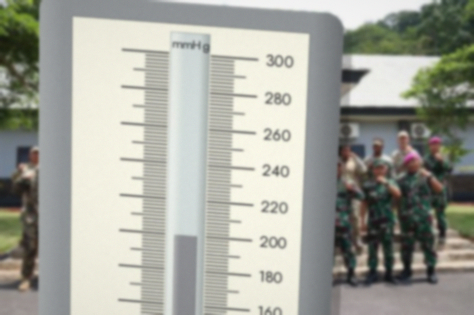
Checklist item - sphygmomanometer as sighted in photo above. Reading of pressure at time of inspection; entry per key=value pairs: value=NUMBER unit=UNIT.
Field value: value=200 unit=mmHg
